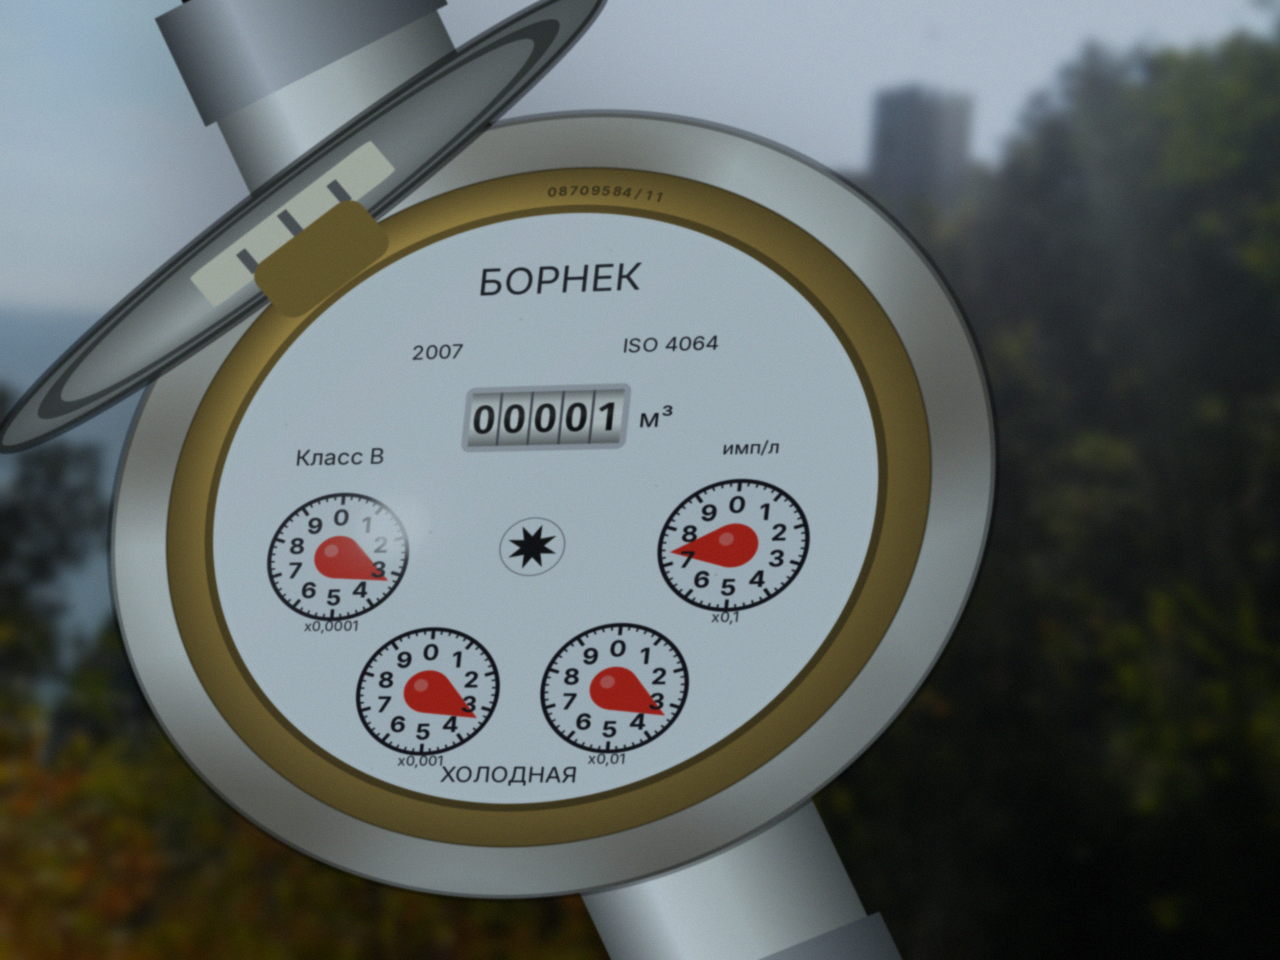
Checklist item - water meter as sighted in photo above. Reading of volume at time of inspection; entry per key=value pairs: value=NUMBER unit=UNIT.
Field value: value=1.7333 unit=m³
